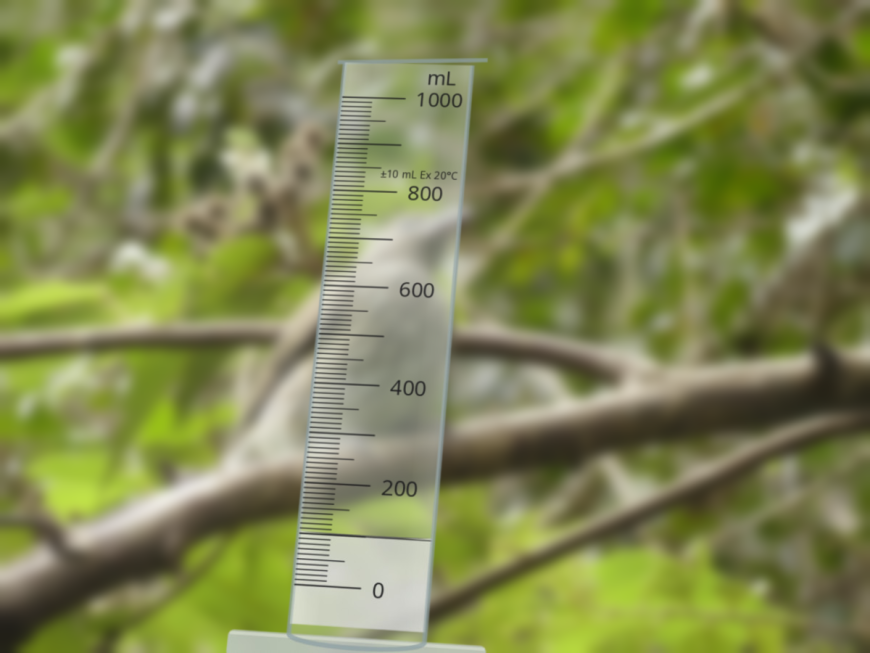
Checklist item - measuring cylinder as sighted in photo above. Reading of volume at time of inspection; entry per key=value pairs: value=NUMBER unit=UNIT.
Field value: value=100 unit=mL
